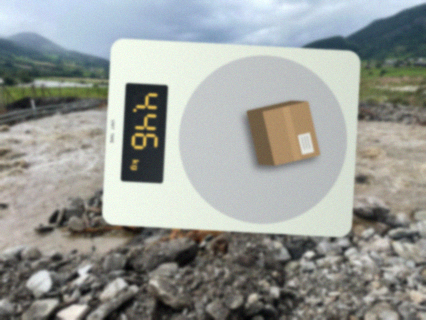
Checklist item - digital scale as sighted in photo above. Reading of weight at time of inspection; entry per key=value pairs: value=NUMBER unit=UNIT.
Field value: value=4.46 unit=kg
